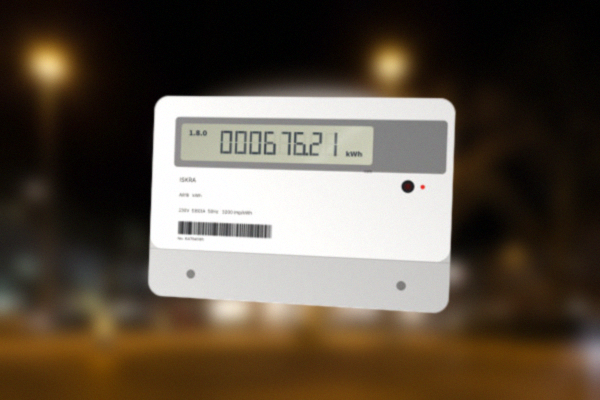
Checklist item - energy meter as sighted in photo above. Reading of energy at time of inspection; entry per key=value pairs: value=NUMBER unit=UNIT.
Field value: value=676.21 unit=kWh
